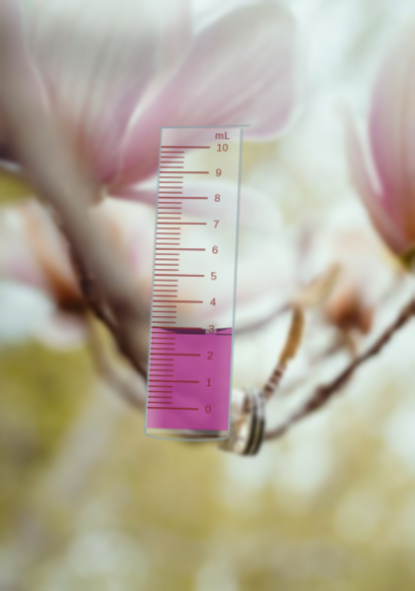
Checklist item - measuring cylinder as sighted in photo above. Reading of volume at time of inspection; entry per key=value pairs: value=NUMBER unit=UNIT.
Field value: value=2.8 unit=mL
